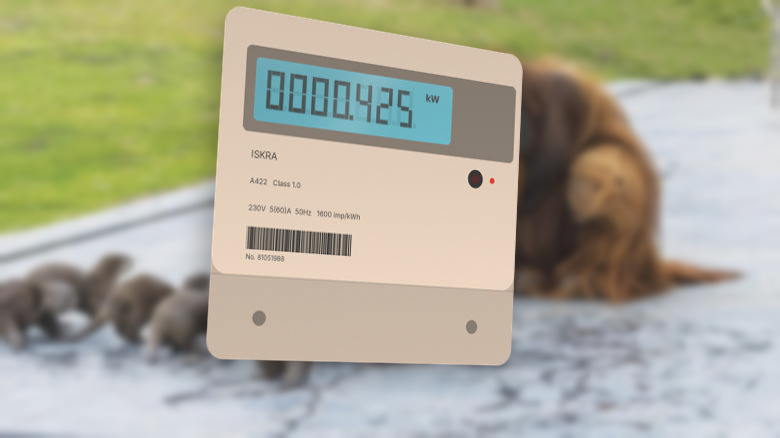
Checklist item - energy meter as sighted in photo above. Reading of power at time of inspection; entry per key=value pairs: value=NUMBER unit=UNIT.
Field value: value=0.425 unit=kW
